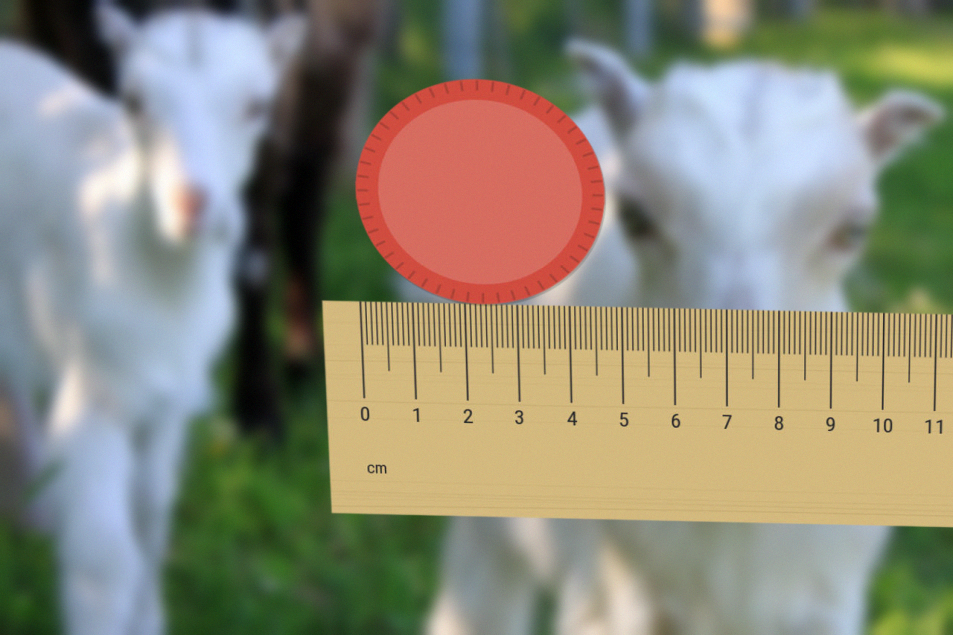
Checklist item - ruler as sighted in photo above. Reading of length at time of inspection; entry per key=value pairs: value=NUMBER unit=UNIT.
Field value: value=4.7 unit=cm
